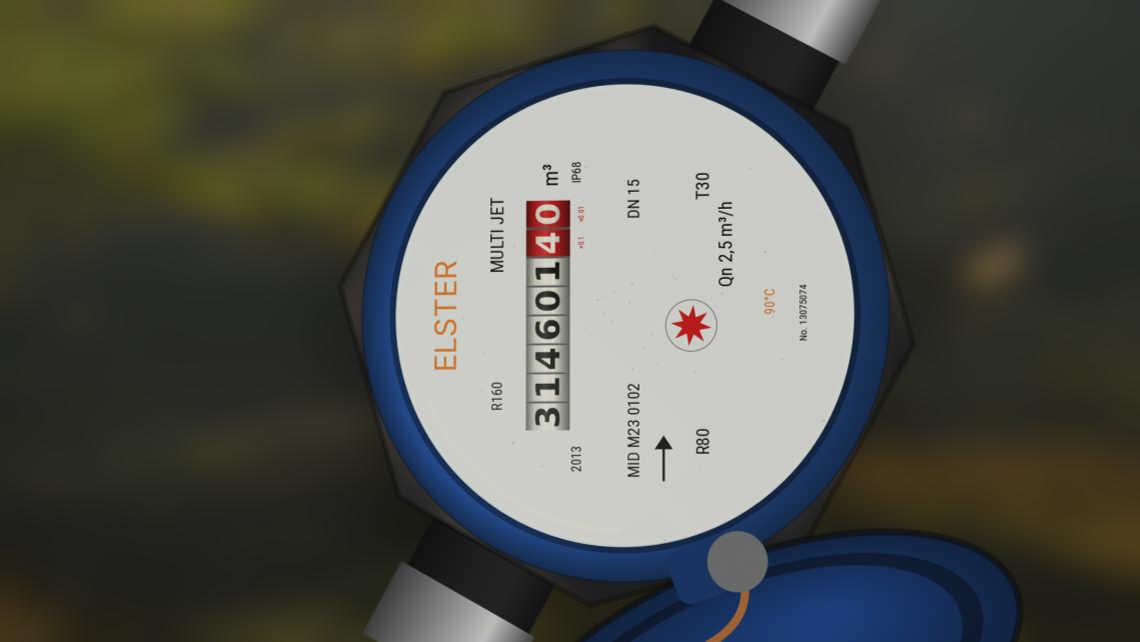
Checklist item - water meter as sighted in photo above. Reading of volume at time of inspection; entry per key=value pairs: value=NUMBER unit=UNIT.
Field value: value=314601.40 unit=m³
